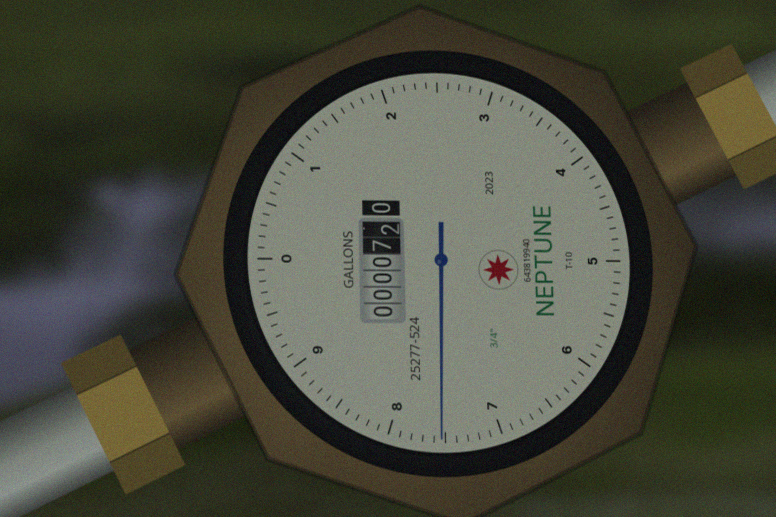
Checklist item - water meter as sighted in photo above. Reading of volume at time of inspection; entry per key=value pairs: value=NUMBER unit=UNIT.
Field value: value=717.5 unit=gal
